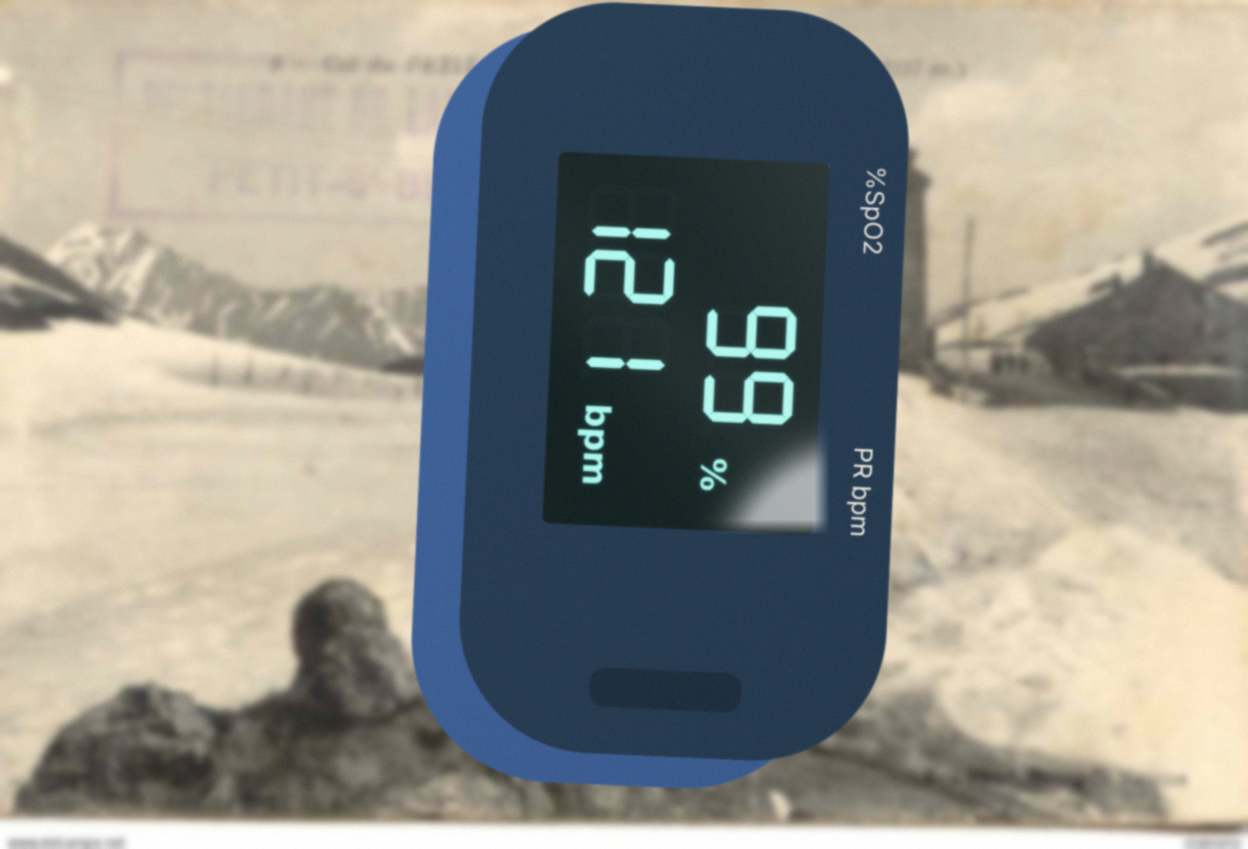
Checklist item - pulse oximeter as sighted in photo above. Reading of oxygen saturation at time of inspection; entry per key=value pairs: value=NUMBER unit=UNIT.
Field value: value=99 unit=%
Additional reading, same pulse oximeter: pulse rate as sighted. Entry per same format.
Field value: value=121 unit=bpm
